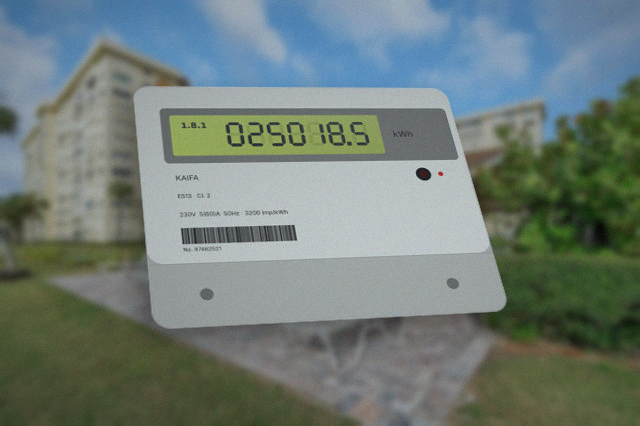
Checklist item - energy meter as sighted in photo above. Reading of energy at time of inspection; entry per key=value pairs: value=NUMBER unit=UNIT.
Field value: value=25018.5 unit=kWh
